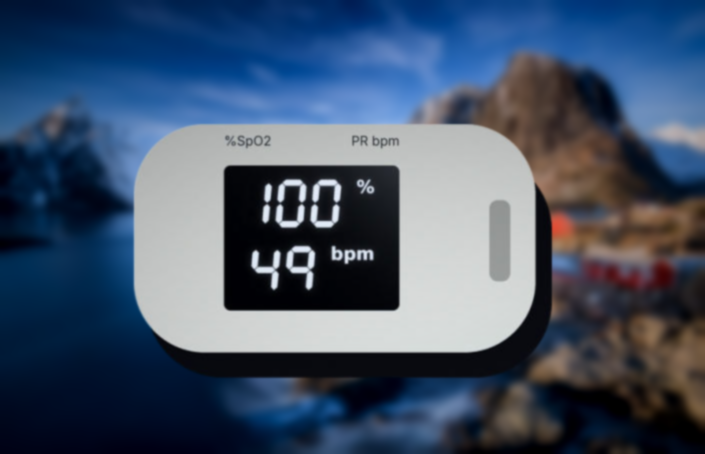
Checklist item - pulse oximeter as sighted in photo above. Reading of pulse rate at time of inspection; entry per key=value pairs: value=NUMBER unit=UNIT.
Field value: value=49 unit=bpm
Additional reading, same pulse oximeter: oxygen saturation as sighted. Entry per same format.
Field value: value=100 unit=%
